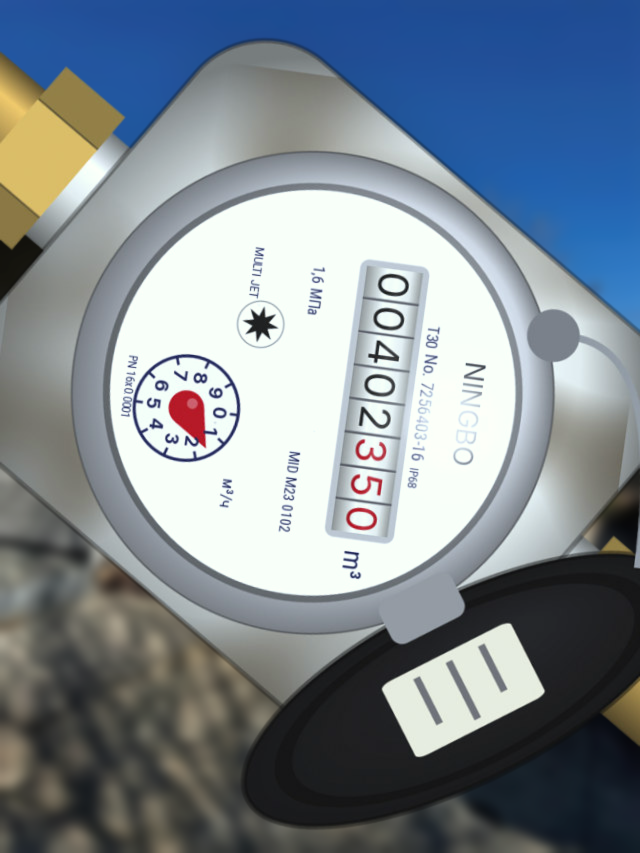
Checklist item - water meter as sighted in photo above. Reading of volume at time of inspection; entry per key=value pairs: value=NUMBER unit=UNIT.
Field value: value=402.3501 unit=m³
